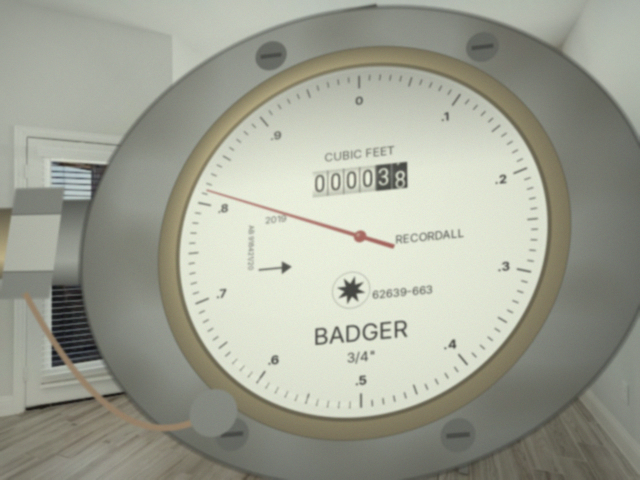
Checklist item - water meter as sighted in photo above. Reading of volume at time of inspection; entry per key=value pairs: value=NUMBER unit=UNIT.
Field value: value=37.81 unit=ft³
